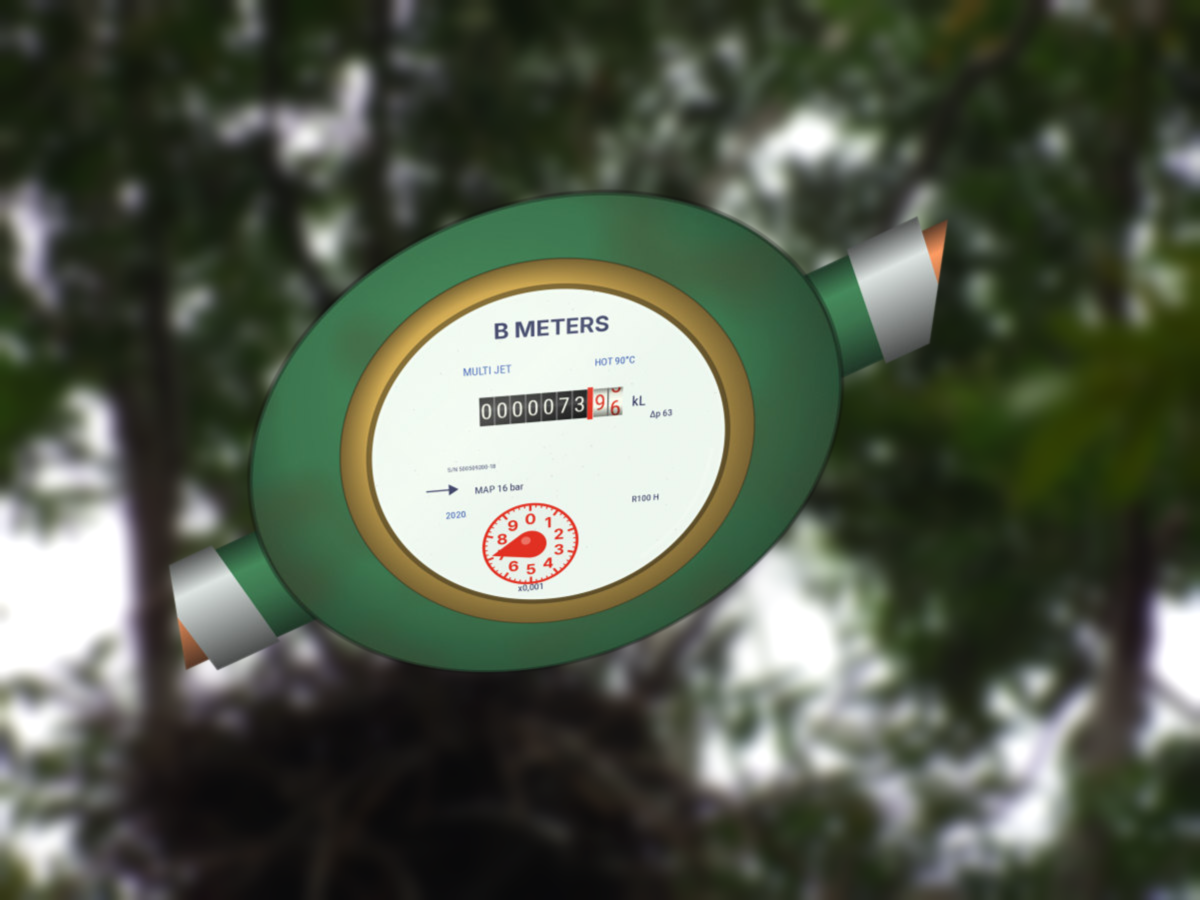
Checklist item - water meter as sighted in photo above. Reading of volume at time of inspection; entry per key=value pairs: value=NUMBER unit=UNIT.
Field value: value=73.957 unit=kL
